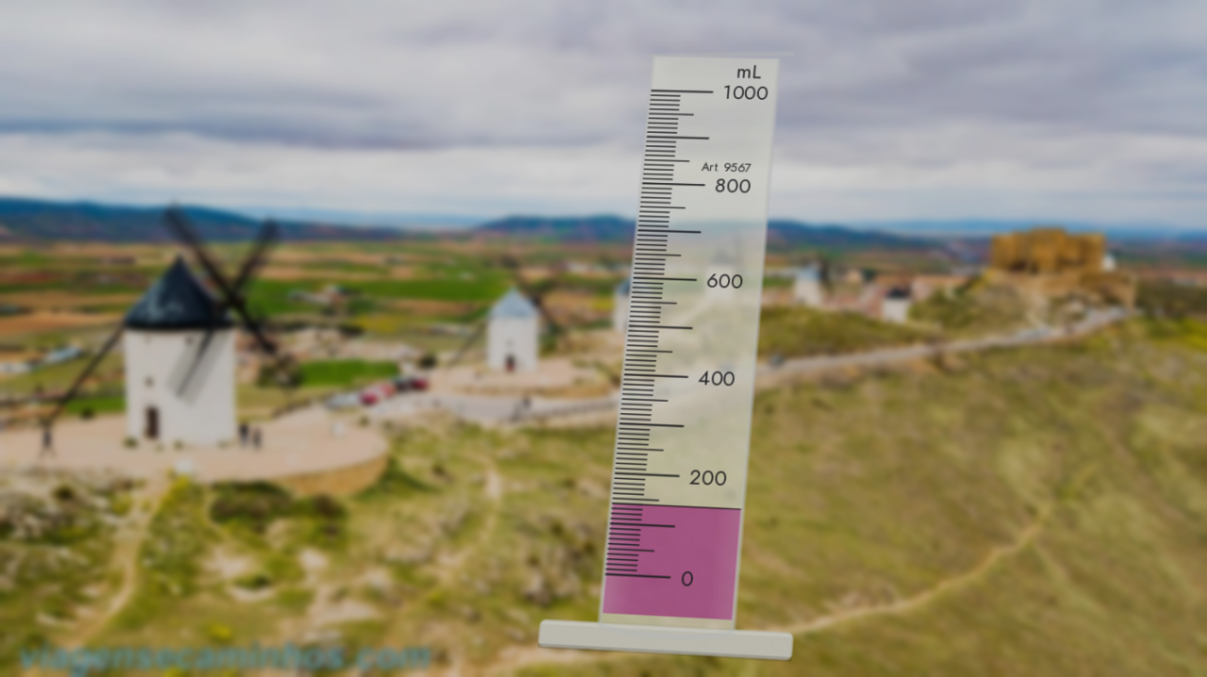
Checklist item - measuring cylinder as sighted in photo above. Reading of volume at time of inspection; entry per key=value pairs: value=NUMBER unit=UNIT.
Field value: value=140 unit=mL
